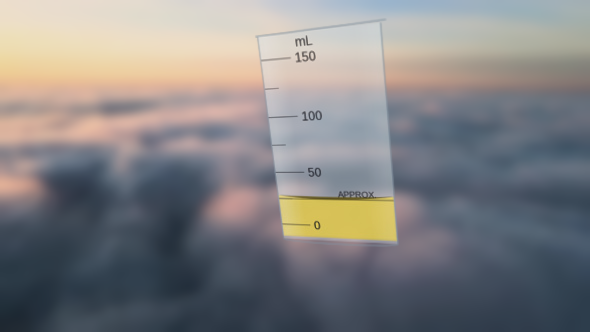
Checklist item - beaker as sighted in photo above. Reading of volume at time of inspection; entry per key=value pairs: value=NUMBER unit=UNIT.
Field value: value=25 unit=mL
